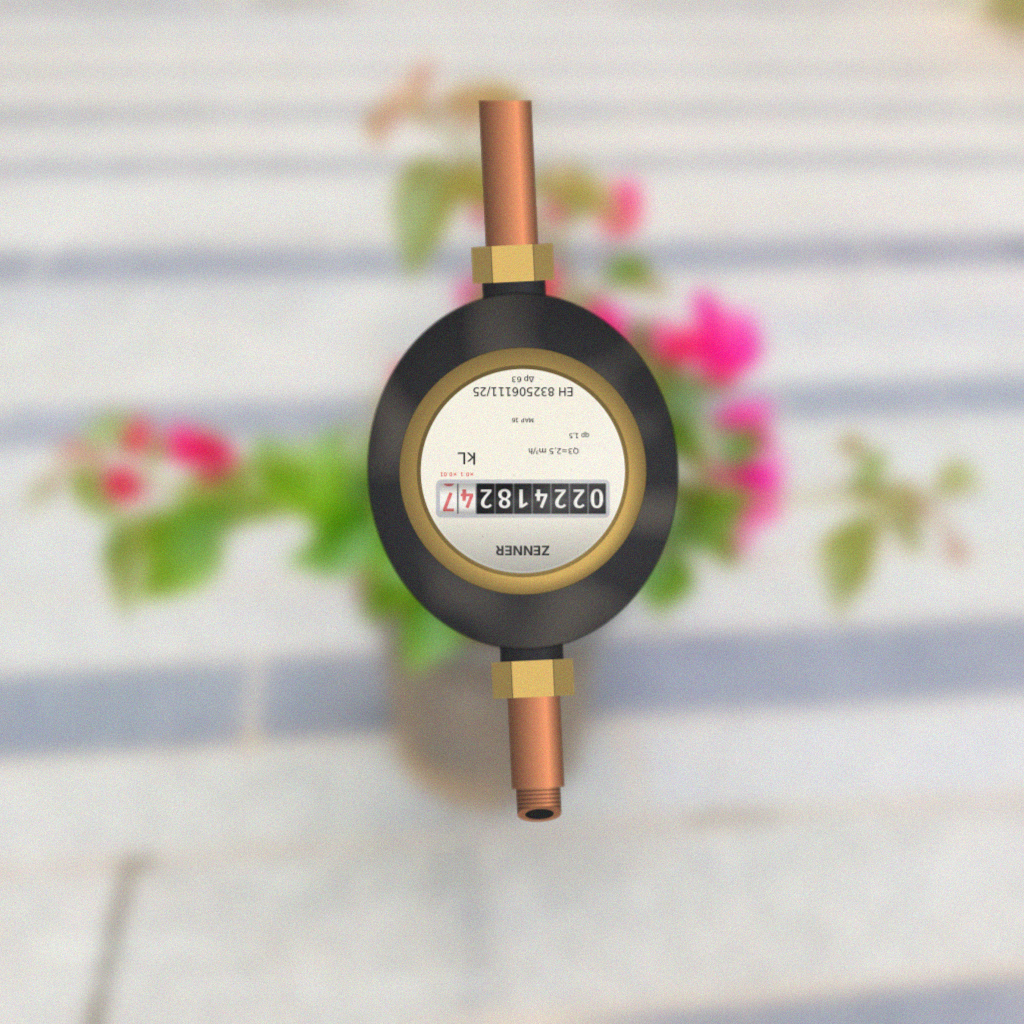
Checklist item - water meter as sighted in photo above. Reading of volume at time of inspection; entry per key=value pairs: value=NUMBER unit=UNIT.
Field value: value=224182.47 unit=kL
